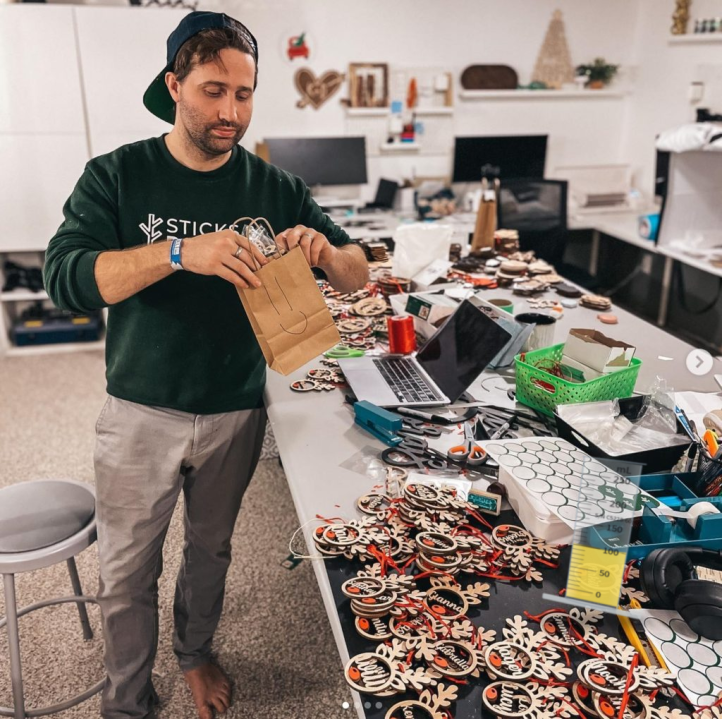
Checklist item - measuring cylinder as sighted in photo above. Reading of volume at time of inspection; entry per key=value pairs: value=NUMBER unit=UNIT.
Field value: value=100 unit=mL
